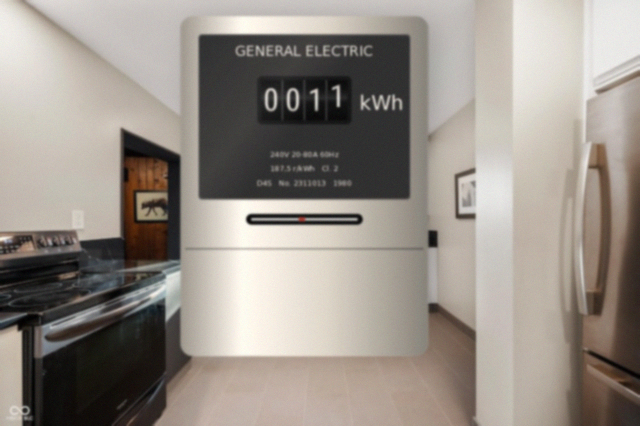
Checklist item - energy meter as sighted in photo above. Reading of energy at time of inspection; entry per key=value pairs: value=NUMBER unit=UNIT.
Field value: value=11 unit=kWh
